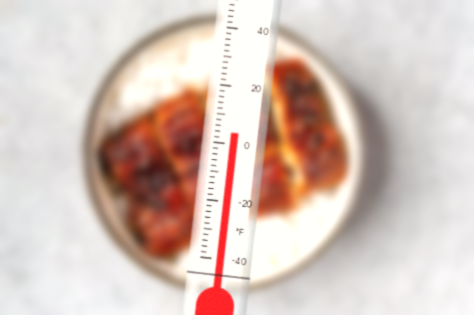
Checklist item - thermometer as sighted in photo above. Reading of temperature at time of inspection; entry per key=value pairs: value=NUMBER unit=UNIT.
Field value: value=4 unit=°F
